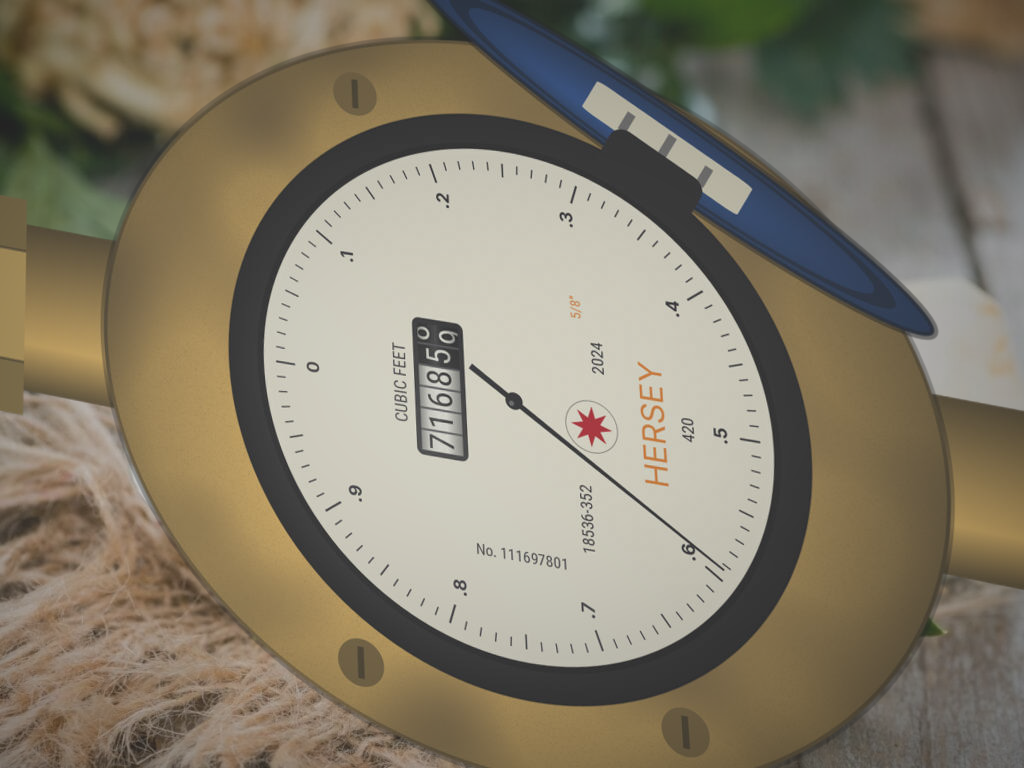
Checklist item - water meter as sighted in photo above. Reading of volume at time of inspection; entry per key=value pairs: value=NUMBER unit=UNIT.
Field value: value=716858.59 unit=ft³
